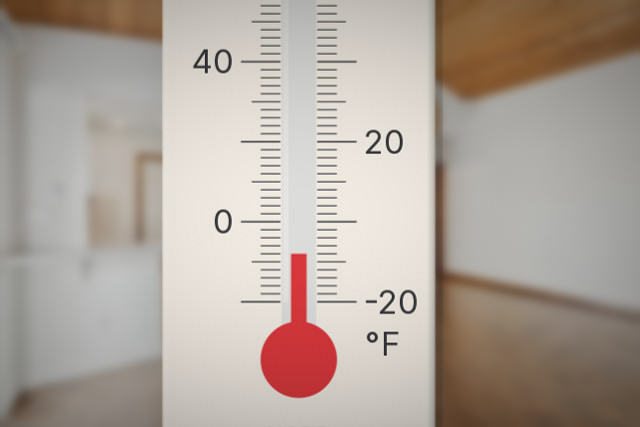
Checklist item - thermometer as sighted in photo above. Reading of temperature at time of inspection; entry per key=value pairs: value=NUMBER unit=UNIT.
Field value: value=-8 unit=°F
